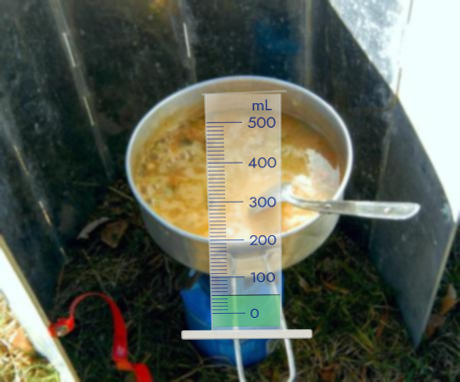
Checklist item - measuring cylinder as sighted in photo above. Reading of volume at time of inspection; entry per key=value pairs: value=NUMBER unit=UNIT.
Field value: value=50 unit=mL
